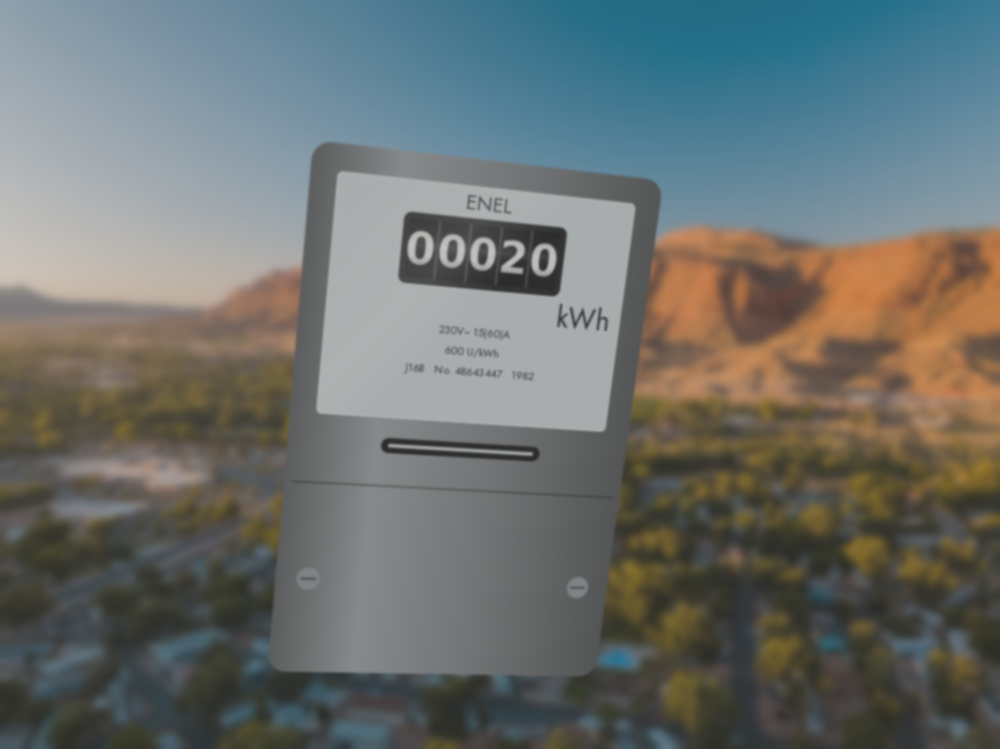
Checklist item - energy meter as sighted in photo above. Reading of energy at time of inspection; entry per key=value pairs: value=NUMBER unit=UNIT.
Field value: value=20 unit=kWh
